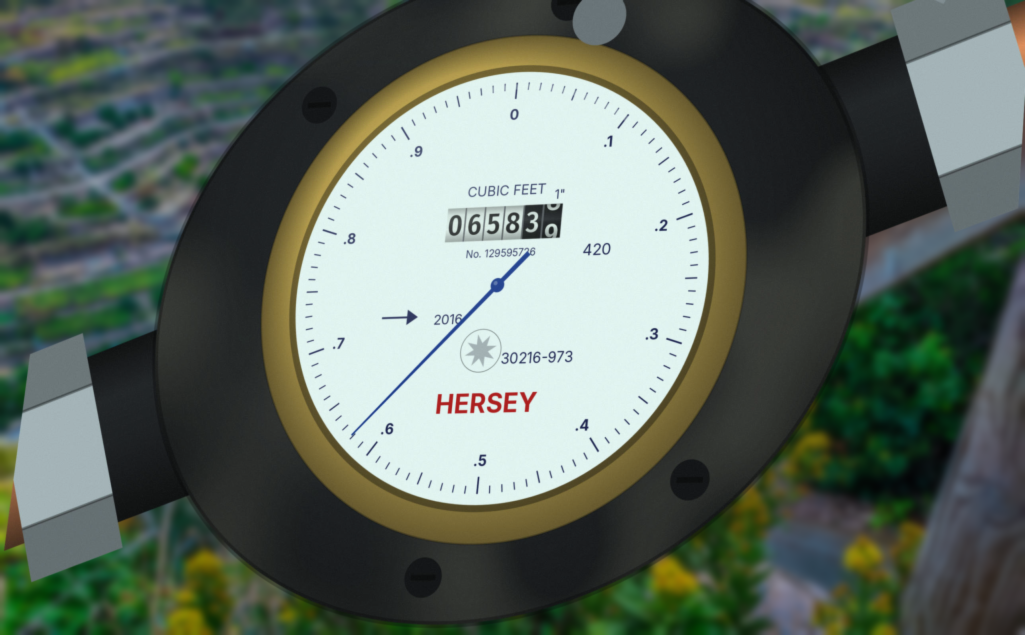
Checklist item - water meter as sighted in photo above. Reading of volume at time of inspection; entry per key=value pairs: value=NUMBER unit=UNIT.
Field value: value=65838.62 unit=ft³
